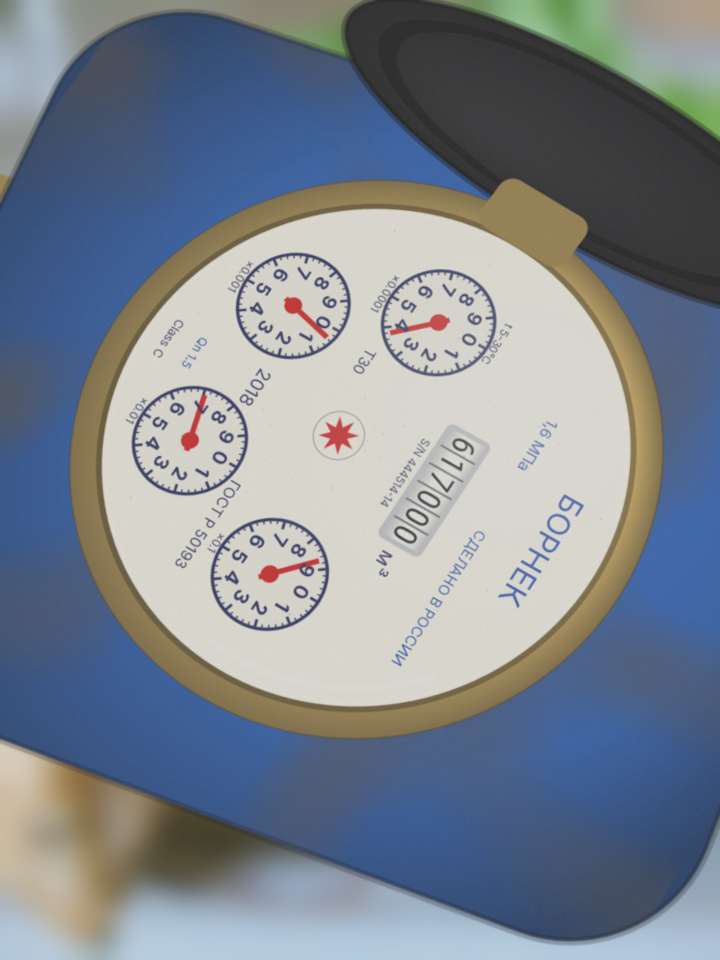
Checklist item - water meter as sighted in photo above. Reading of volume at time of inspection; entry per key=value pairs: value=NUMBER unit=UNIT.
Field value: value=617000.8703 unit=m³
